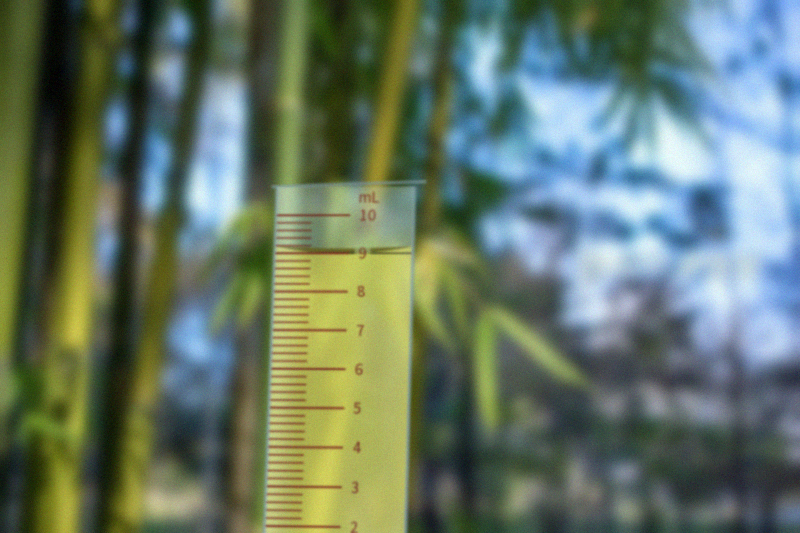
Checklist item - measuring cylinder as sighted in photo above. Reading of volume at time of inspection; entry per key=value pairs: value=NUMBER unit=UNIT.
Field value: value=9 unit=mL
